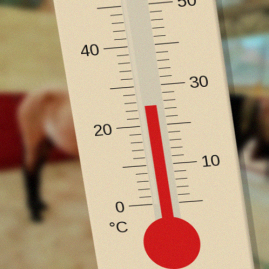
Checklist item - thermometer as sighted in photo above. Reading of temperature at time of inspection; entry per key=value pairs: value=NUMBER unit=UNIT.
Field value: value=25 unit=°C
